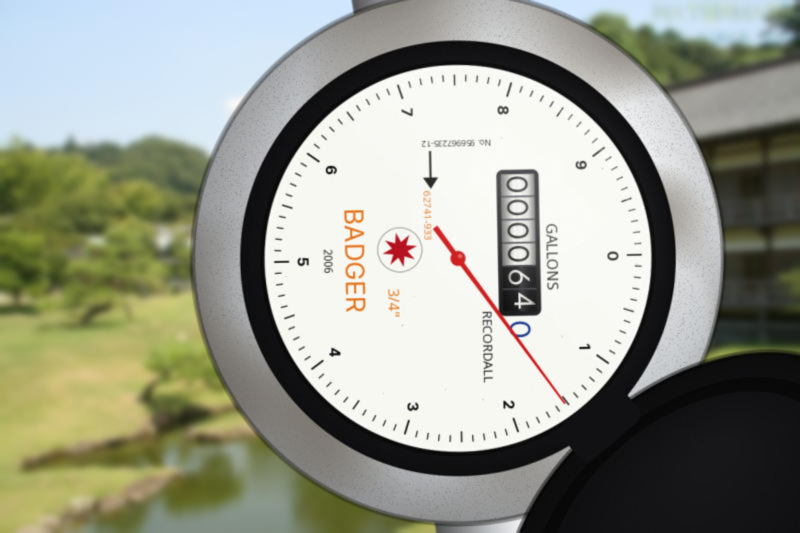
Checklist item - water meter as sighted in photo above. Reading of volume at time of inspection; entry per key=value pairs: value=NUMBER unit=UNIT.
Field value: value=641.5 unit=gal
